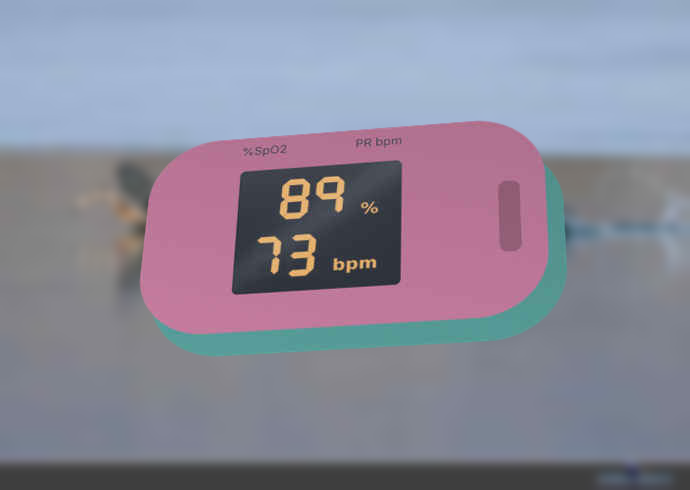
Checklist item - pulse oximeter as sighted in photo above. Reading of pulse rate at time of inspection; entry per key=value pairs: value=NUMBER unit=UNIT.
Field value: value=73 unit=bpm
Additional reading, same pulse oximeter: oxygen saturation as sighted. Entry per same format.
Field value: value=89 unit=%
